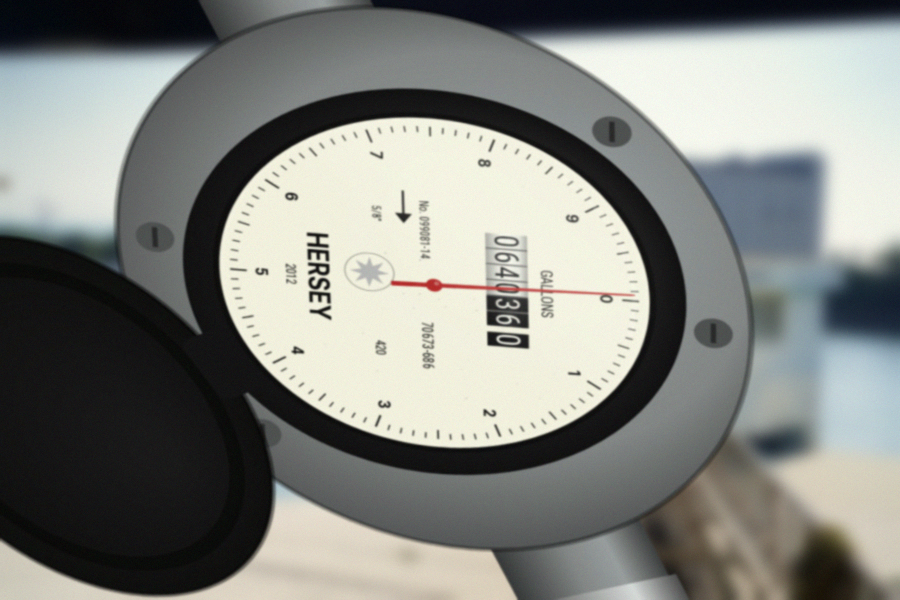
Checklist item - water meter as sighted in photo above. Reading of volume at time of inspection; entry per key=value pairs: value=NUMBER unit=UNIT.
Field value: value=640359.9 unit=gal
